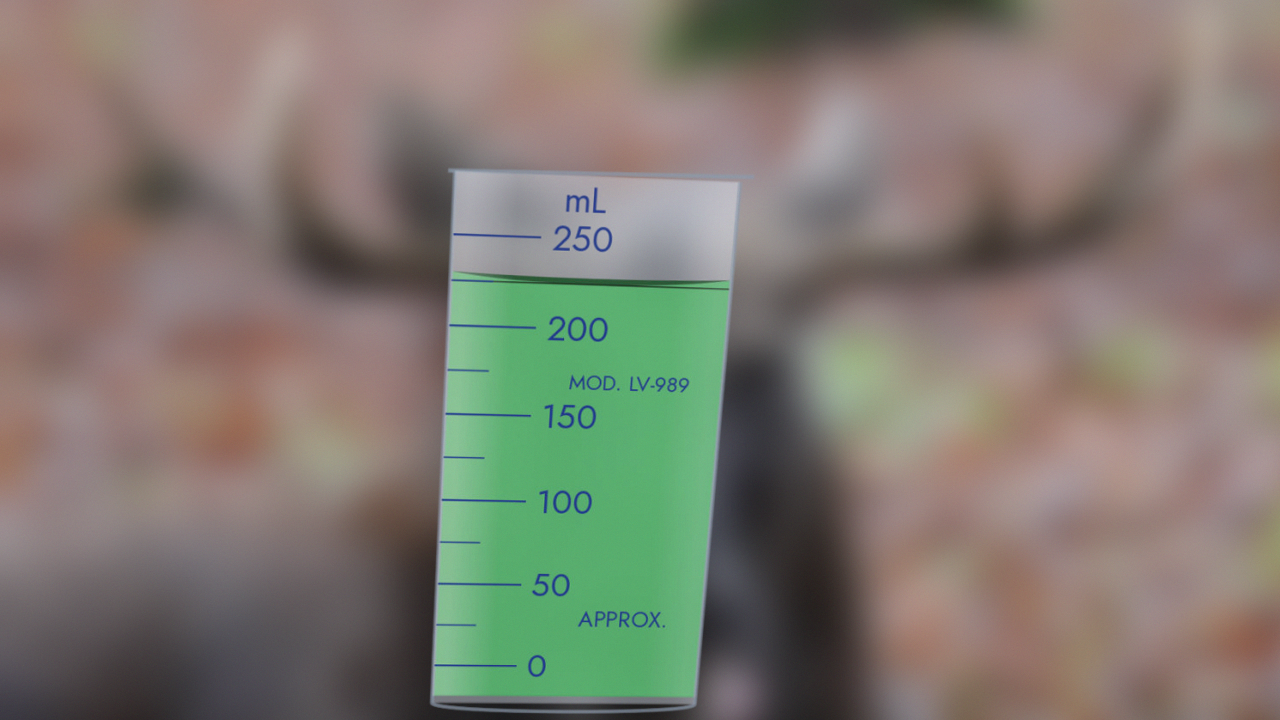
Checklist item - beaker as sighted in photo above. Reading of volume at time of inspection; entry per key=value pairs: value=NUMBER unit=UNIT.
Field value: value=225 unit=mL
